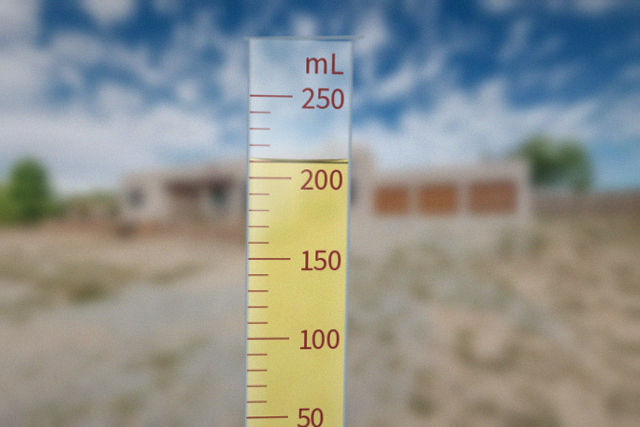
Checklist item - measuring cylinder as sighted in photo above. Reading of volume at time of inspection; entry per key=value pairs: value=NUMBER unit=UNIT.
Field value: value=210 unit=mL
